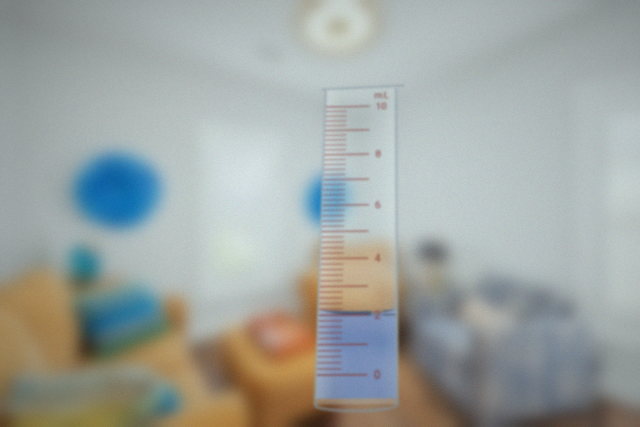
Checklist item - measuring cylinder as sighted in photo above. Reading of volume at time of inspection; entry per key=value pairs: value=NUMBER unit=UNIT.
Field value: value=2 unit=mL
